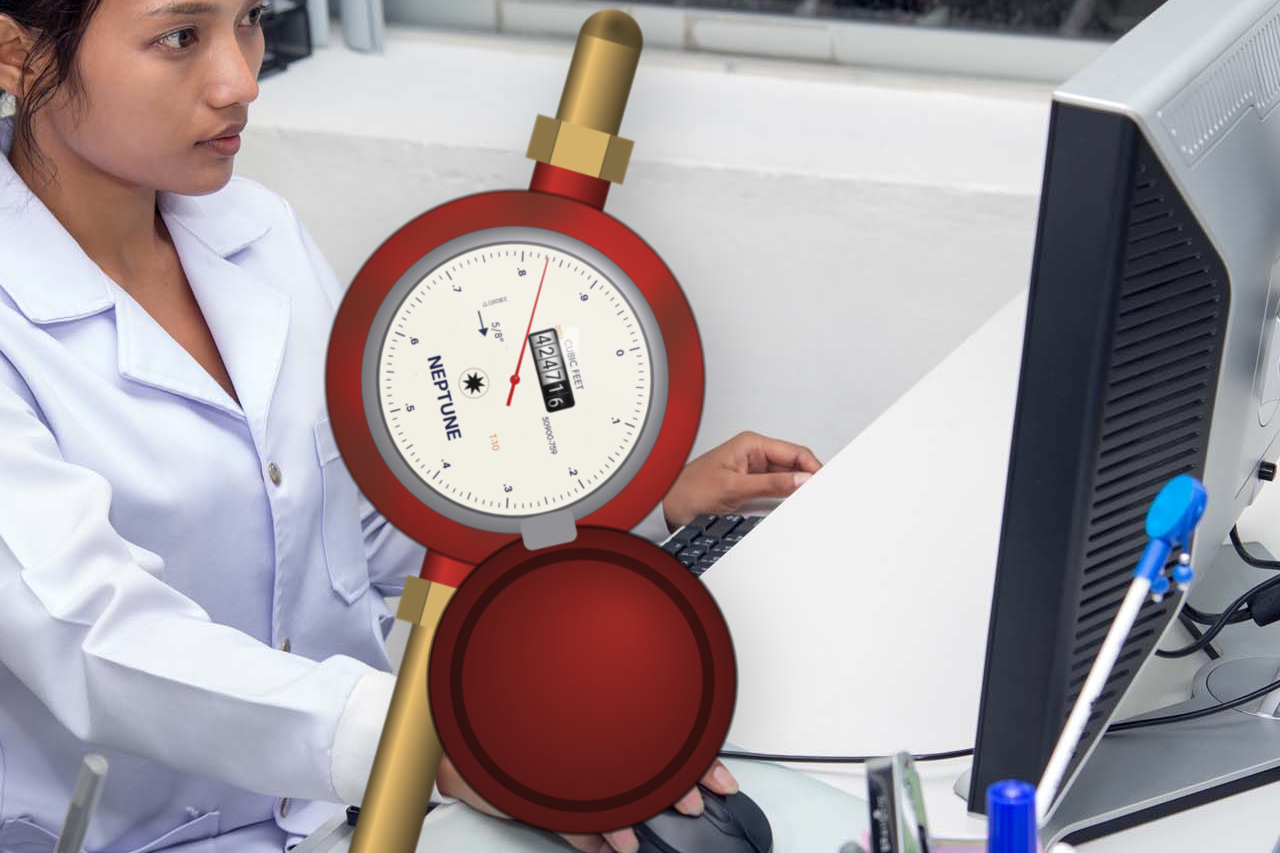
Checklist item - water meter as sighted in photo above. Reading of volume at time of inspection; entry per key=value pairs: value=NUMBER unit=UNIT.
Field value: value=424715.83 unit=ft³
